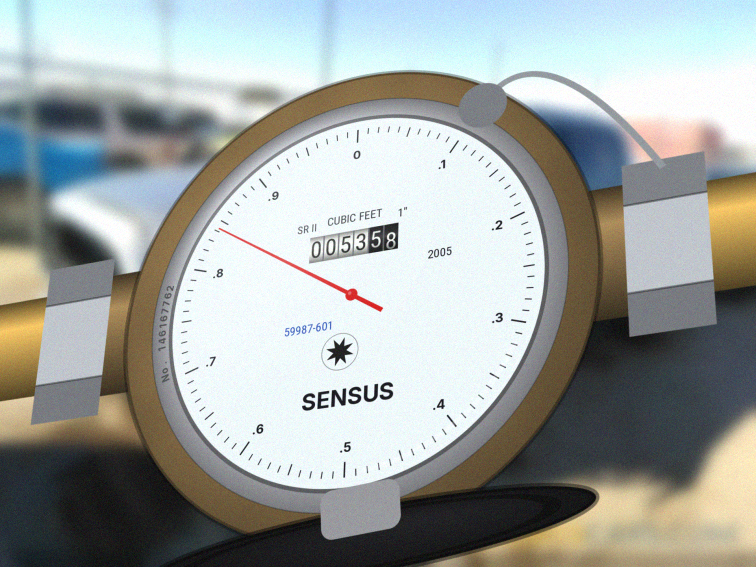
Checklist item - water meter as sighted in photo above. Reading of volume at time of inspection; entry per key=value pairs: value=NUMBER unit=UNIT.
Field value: value=5357.84 unit=ft³
